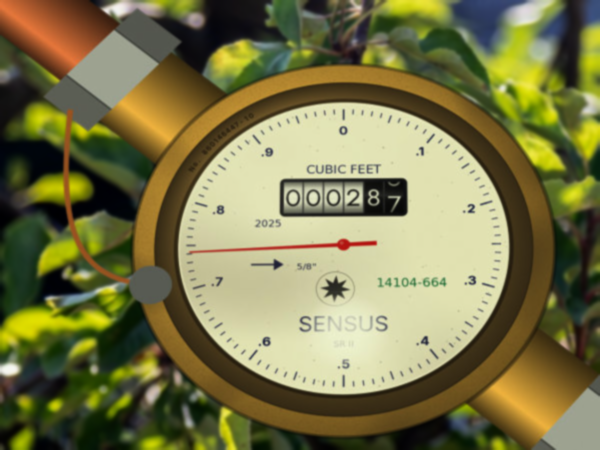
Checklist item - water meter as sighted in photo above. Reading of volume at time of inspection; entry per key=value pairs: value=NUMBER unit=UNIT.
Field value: value=286.74 unit=ft³
